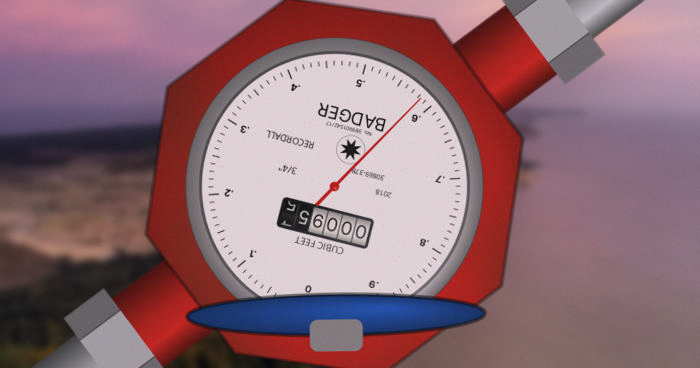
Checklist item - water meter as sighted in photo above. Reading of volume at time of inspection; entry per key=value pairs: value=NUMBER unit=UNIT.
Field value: value=954.58 unit=ft³
